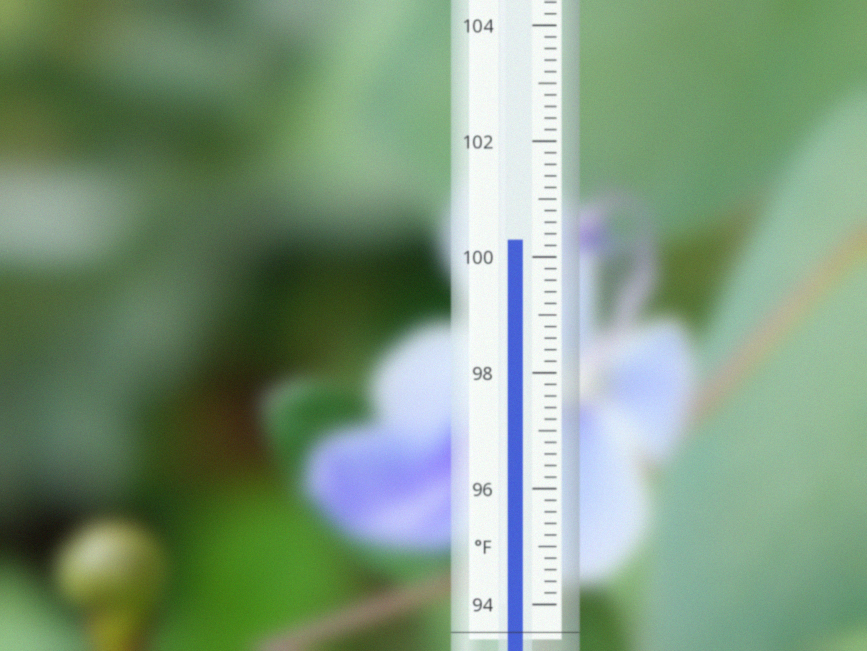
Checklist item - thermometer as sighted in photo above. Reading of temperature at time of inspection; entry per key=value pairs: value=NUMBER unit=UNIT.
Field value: value=100.3 unit=°F
